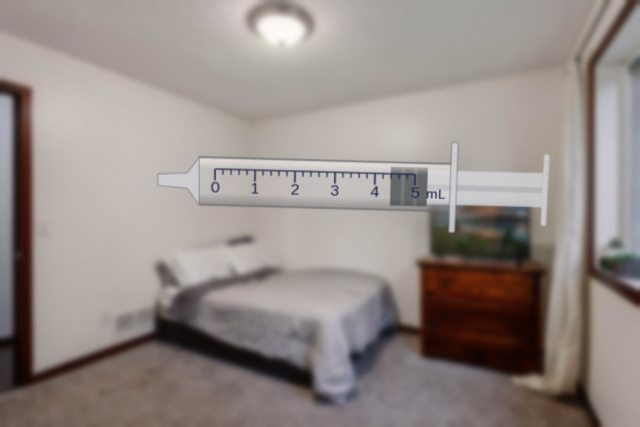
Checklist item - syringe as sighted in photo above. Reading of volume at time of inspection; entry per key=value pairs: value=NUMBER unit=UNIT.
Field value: value=4.4 unit=mL
